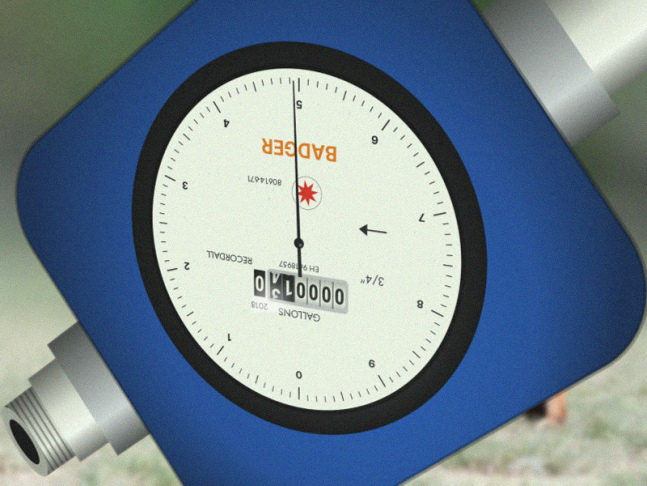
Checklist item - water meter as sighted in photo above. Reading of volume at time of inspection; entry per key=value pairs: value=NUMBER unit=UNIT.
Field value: value=134.9 unit=gal
